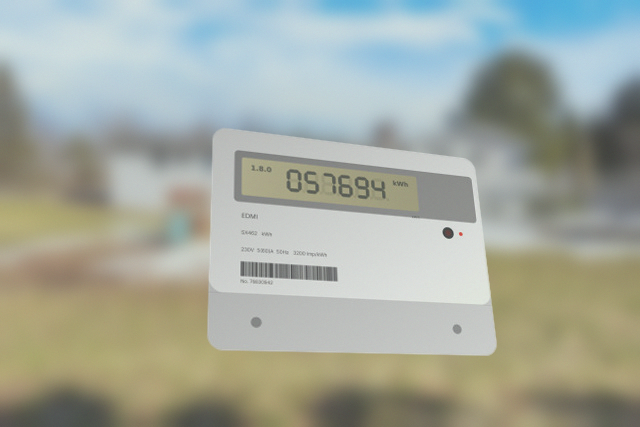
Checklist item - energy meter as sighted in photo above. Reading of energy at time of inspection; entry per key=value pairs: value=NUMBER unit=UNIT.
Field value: value=57694 unit=kWh
